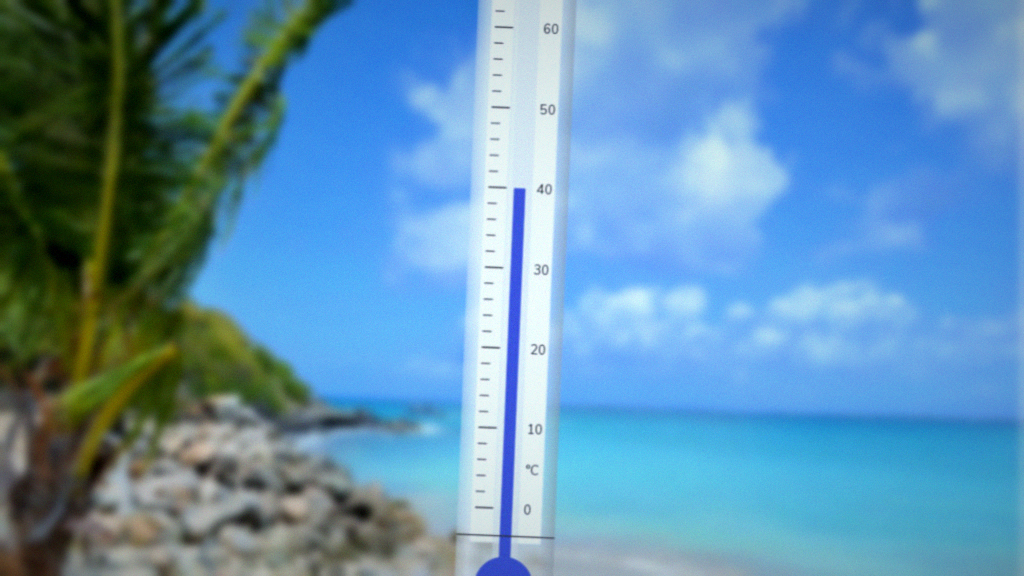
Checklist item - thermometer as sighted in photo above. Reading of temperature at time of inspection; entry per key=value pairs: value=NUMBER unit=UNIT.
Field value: value=40 unit=°C
